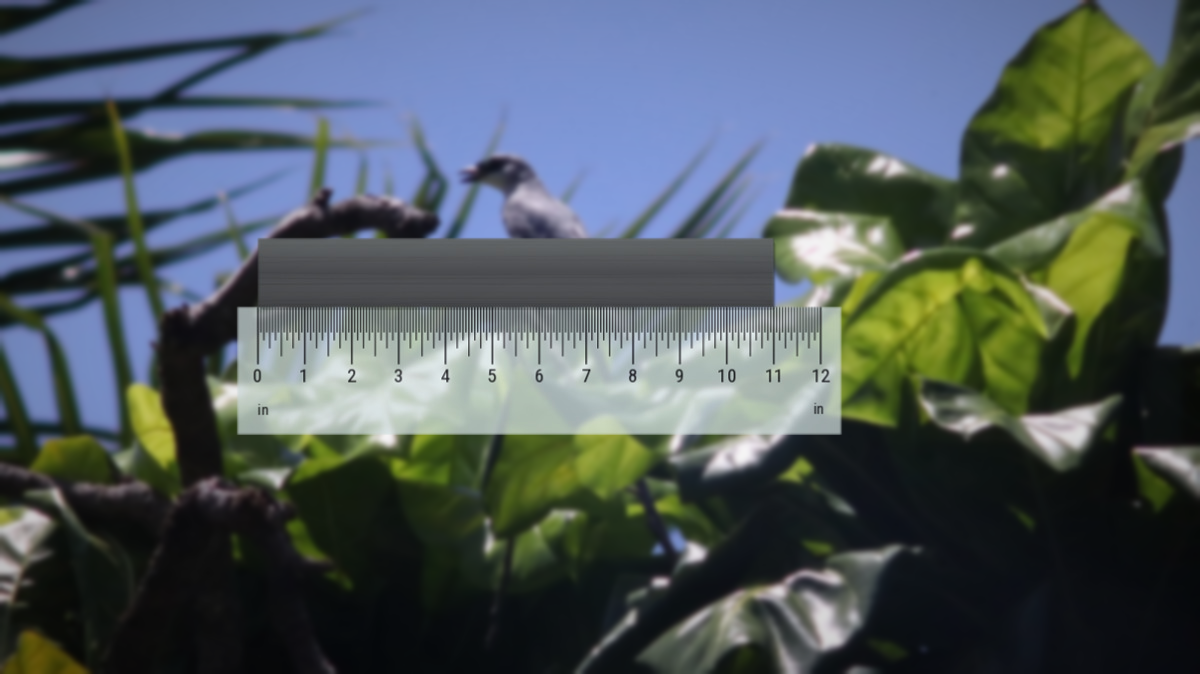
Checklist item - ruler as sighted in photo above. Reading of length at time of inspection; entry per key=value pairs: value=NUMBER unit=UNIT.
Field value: value=11 unit=in
